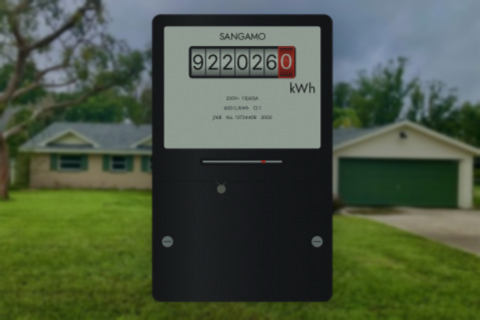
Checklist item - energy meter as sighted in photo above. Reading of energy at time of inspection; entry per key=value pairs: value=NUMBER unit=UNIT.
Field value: value=922026.0 unit=kWh
